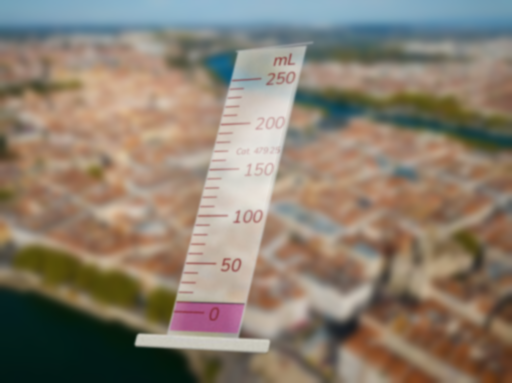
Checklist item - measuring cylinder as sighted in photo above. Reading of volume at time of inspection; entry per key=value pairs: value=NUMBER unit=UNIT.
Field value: value=10 unit=mL
